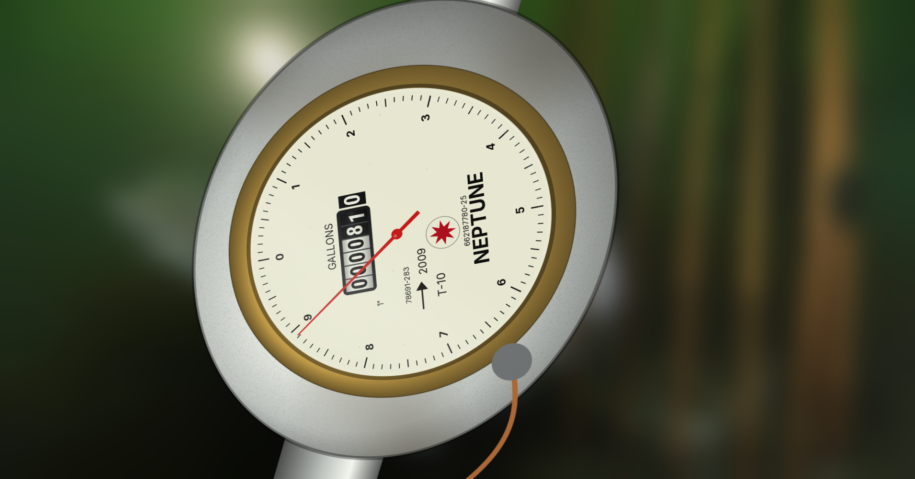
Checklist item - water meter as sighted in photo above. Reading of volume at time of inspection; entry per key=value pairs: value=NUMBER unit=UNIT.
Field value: value=808.9 unit=gal
